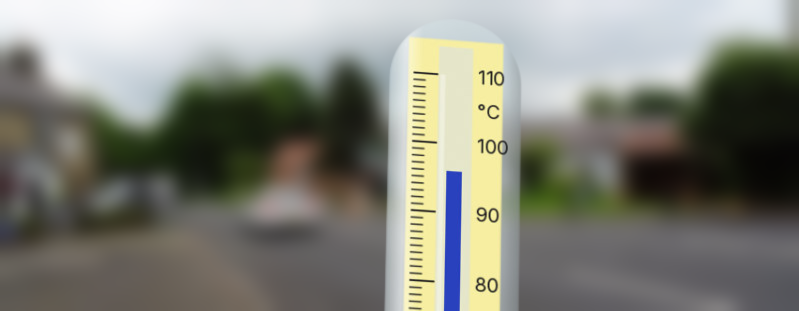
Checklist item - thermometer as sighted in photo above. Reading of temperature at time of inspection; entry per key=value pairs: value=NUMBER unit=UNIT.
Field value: value=96 unit=°C
